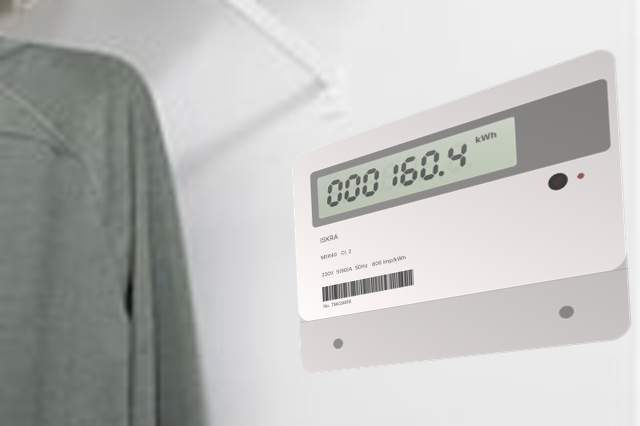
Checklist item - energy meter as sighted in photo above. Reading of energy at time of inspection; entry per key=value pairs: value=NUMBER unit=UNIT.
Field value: value=160.4 unit=kWh
